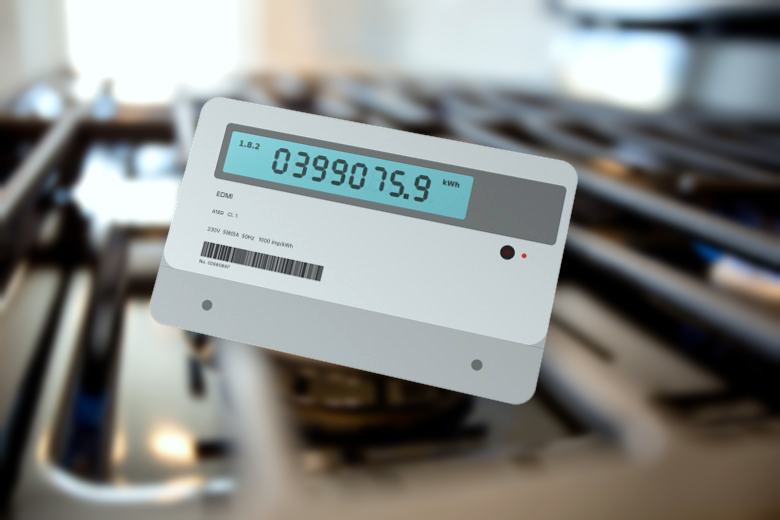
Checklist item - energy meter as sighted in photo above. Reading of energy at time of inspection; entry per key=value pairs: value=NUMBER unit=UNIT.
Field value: value=399075.9 unit=kWh
